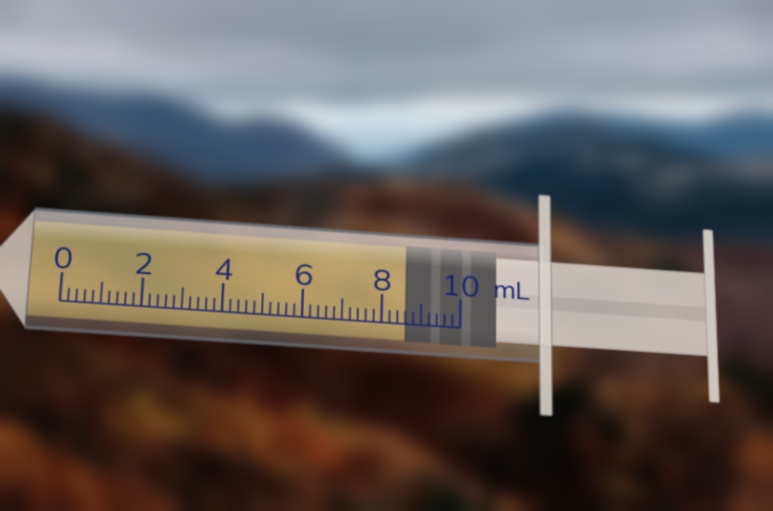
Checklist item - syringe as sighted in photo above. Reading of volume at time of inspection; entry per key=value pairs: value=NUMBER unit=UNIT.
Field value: value=8.6 unit=mL
